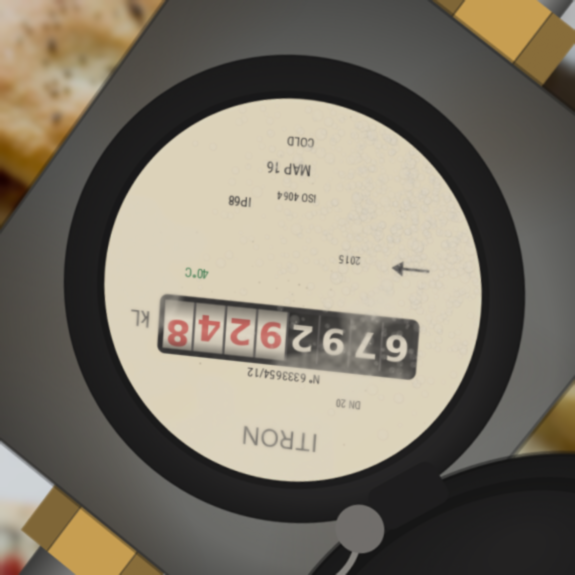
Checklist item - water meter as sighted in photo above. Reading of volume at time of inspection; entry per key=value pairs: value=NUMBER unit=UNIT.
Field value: value=6792.9248 unit=kL
